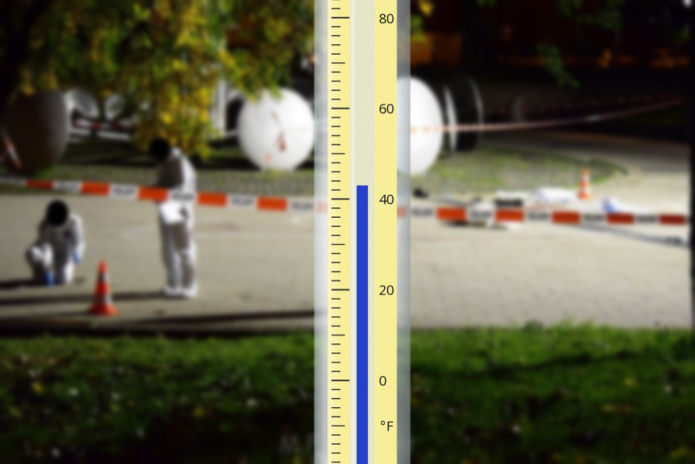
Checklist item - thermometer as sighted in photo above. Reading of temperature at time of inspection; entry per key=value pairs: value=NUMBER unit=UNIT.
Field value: value=43 unit=°F
